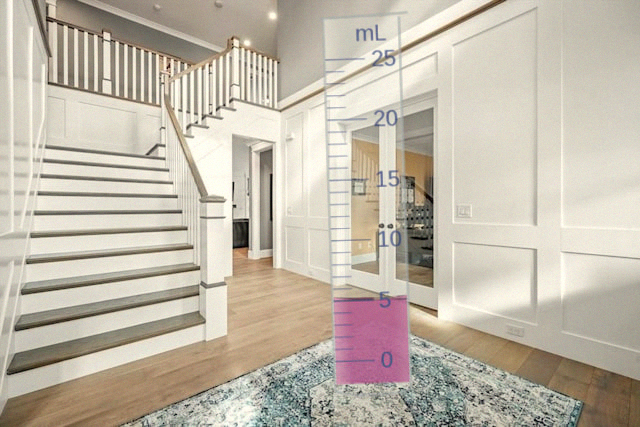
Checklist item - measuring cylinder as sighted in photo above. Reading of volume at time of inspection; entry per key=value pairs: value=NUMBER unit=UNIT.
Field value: value=5 unit=mL
